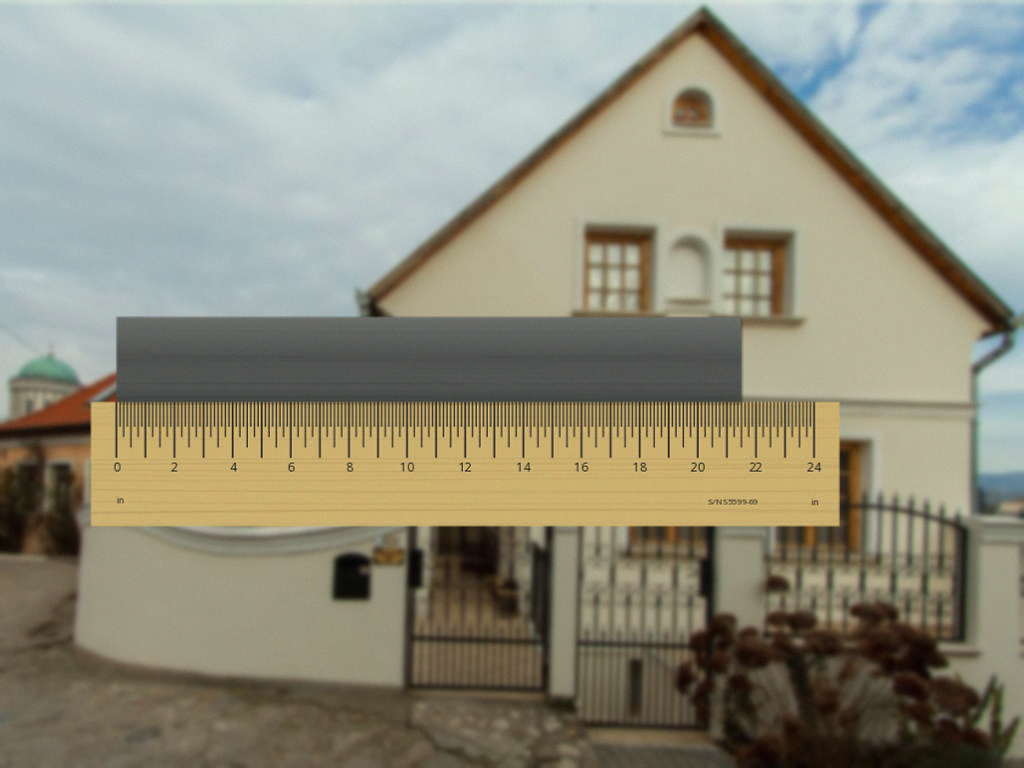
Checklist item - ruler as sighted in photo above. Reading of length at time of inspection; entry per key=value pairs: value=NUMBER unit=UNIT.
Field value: value=21.5 unit=in
